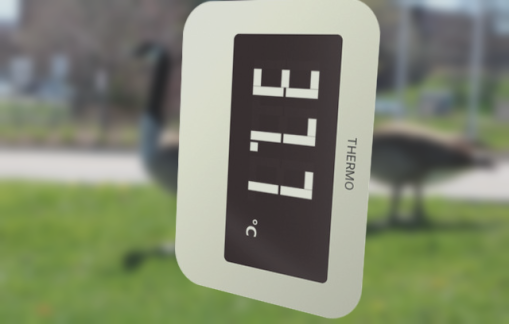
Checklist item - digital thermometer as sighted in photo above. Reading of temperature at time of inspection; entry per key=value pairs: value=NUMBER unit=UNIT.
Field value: value=37.7 unit=°C
